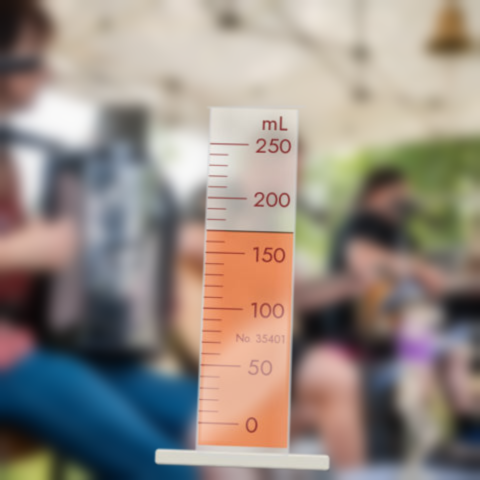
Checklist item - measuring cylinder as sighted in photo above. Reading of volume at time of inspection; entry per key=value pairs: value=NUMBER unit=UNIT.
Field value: value=170 unit=mL
